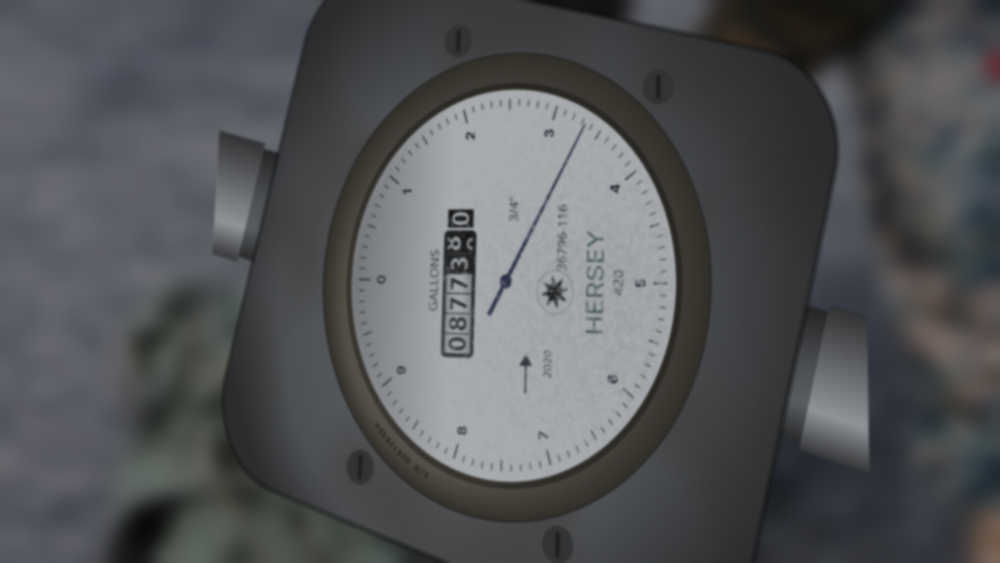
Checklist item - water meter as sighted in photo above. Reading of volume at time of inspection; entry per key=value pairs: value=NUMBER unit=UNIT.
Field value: value=877383.3 unit=gal
